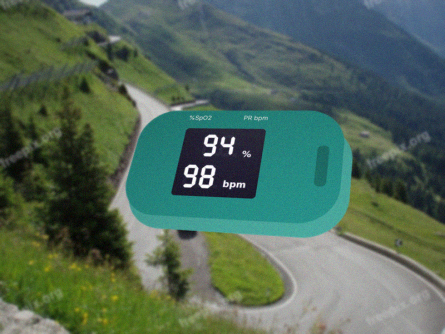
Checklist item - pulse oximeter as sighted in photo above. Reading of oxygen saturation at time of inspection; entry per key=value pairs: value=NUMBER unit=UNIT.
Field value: value=94 unit=%
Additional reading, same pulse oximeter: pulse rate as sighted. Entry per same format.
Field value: value=98 unit=bpm
